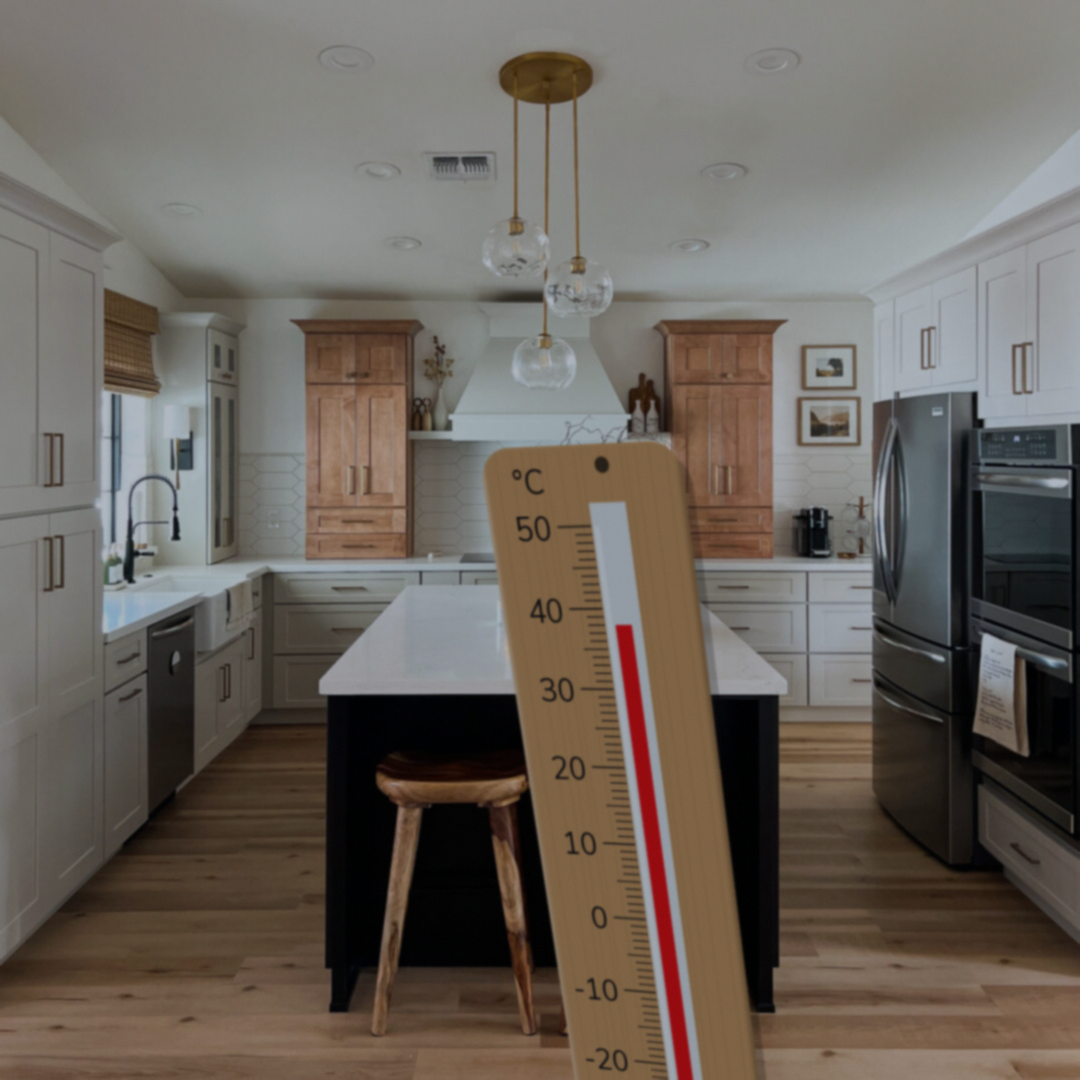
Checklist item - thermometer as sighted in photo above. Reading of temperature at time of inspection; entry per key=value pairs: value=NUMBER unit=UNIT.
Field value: value=38 unit=°C
